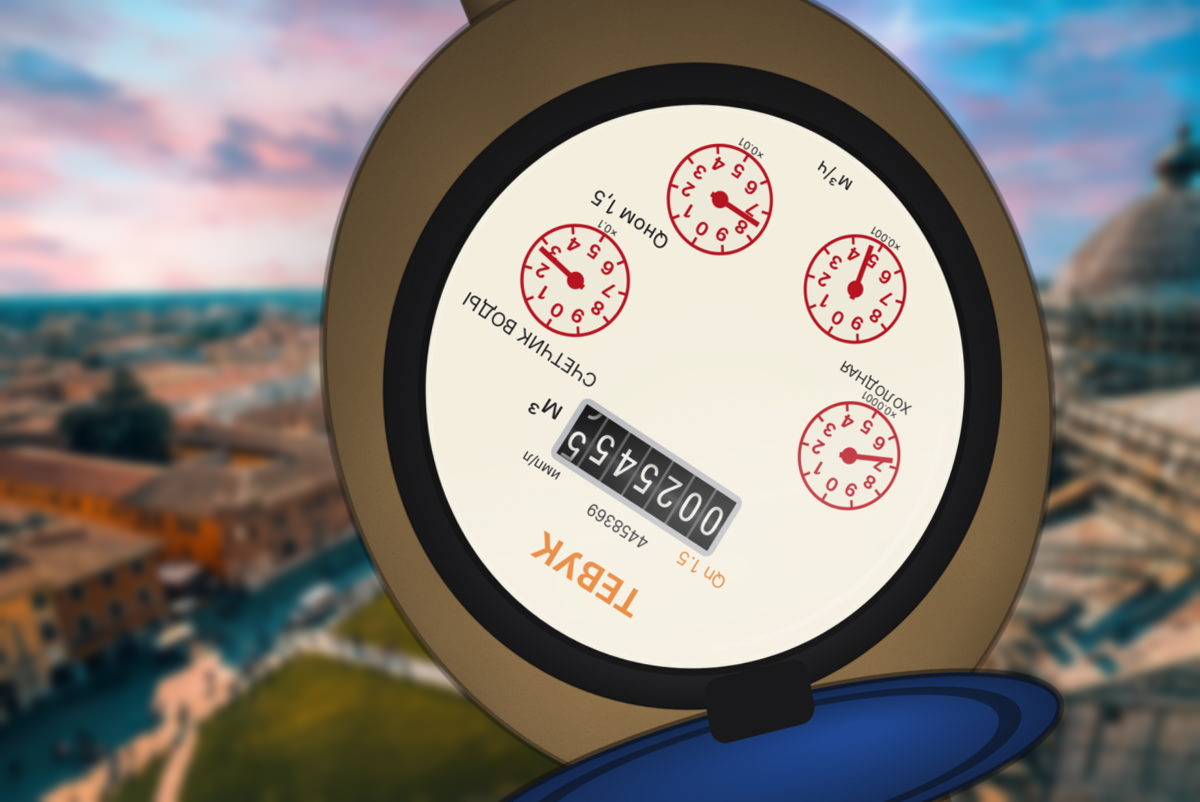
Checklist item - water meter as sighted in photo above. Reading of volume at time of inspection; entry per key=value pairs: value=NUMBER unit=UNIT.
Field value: value=25455.2746 unit=m³
